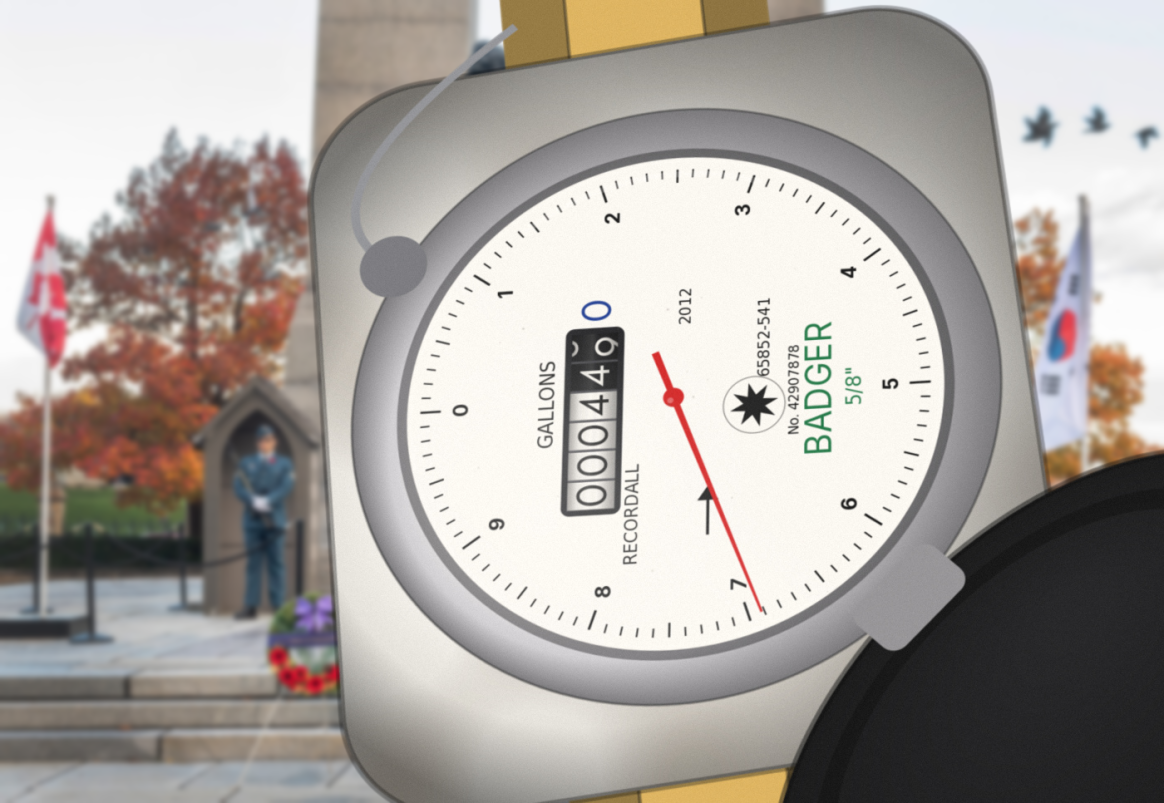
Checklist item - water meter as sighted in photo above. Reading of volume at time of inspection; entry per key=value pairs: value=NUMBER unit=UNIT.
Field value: value=4486.9 unit=gal
